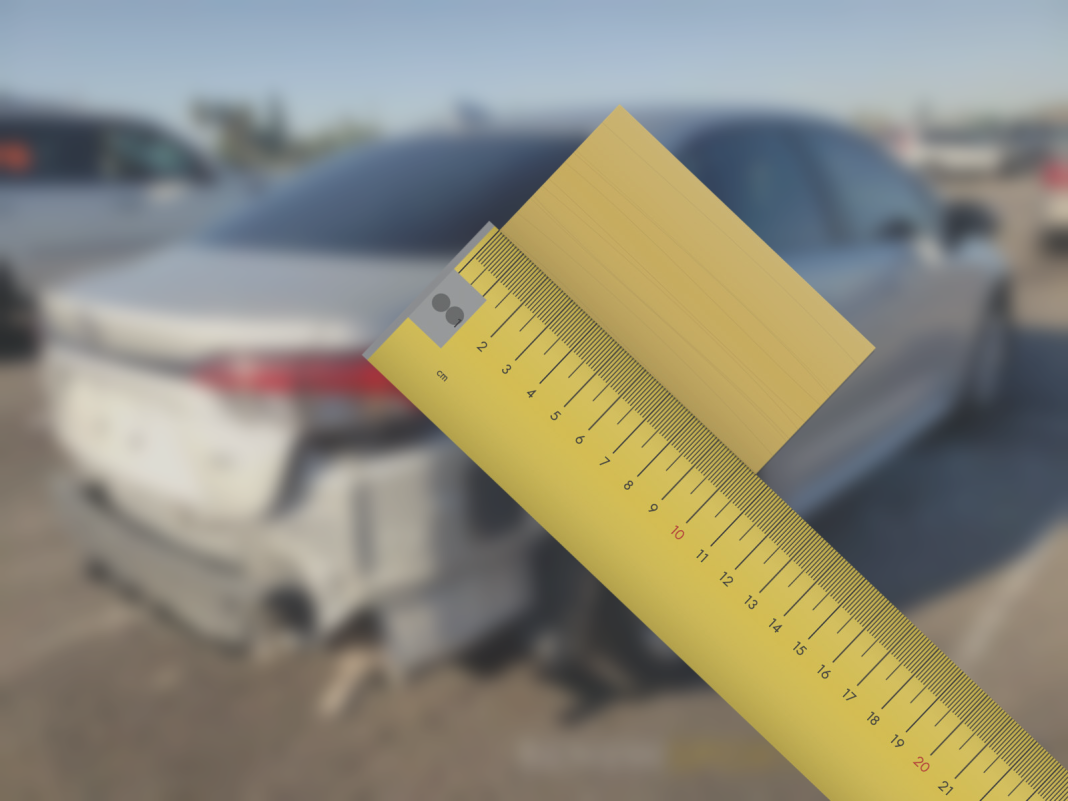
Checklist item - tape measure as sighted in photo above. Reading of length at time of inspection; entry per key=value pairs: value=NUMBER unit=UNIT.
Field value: value=10.5 unit=cm
